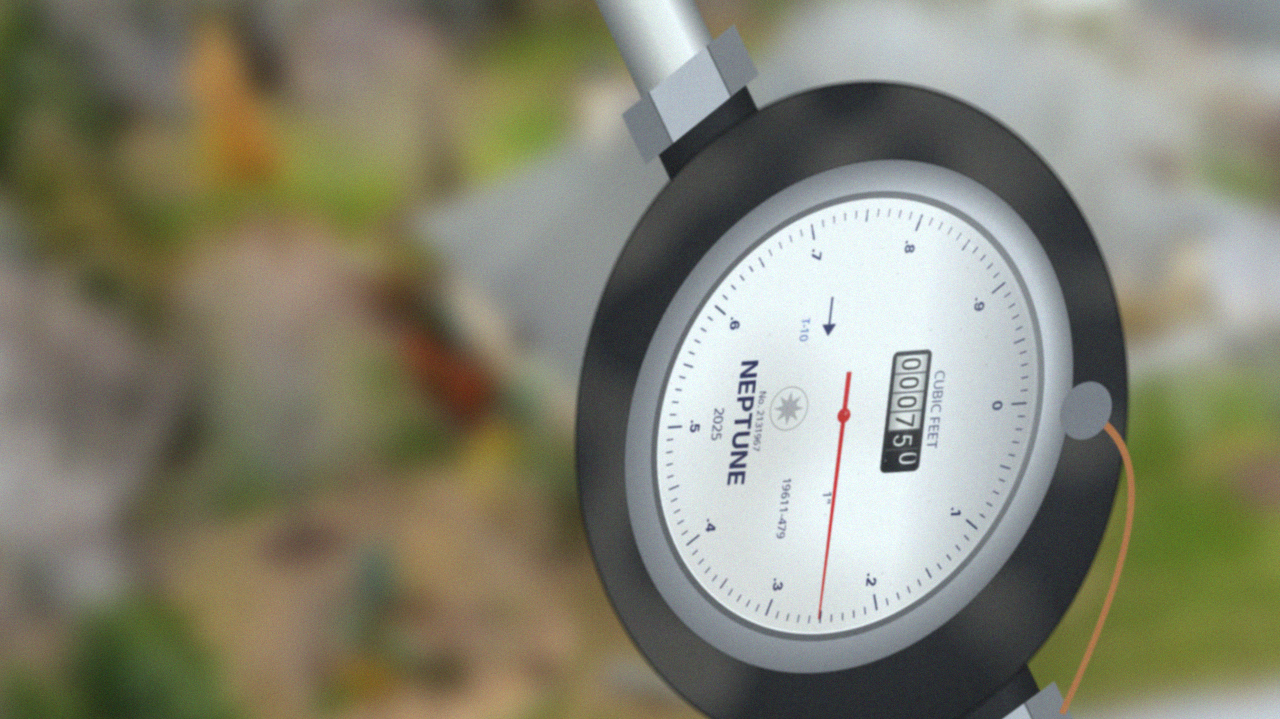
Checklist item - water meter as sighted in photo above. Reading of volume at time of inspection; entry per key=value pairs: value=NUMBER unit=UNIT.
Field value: value=750.25 unit=ft³
